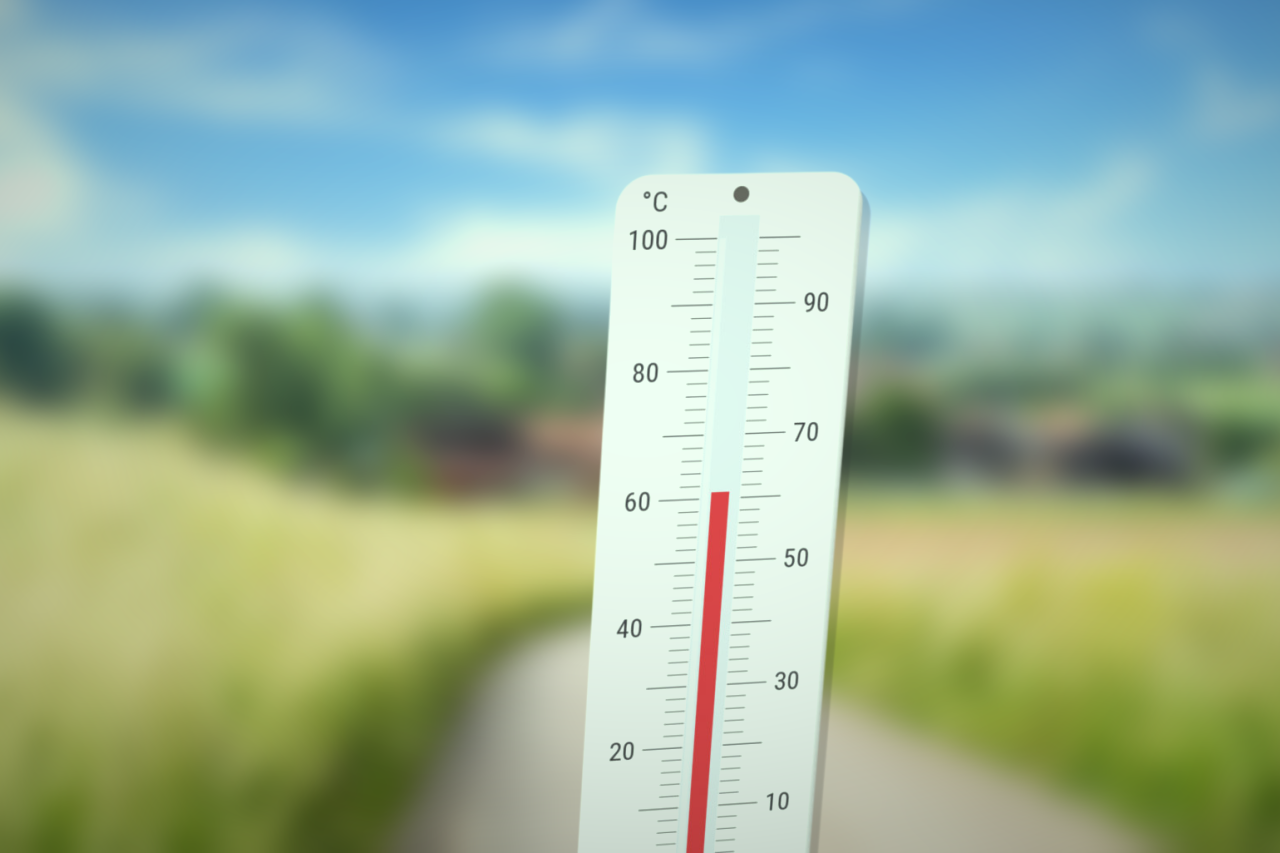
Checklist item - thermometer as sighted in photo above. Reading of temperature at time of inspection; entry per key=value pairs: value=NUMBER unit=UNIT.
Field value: value=61 unit=°C
